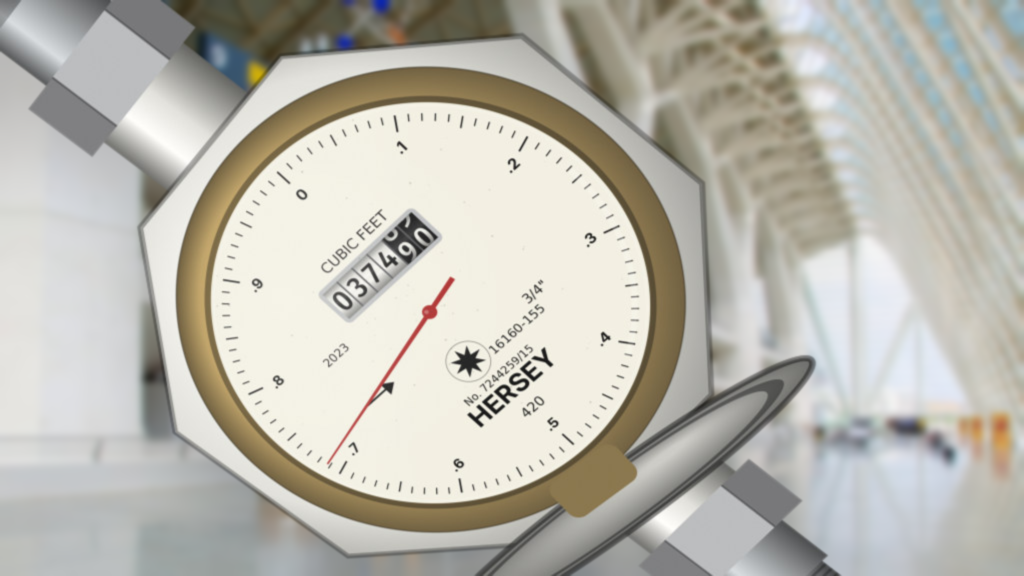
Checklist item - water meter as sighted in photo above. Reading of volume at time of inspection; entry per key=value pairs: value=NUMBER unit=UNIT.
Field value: value=37489.71 unit=ft³
